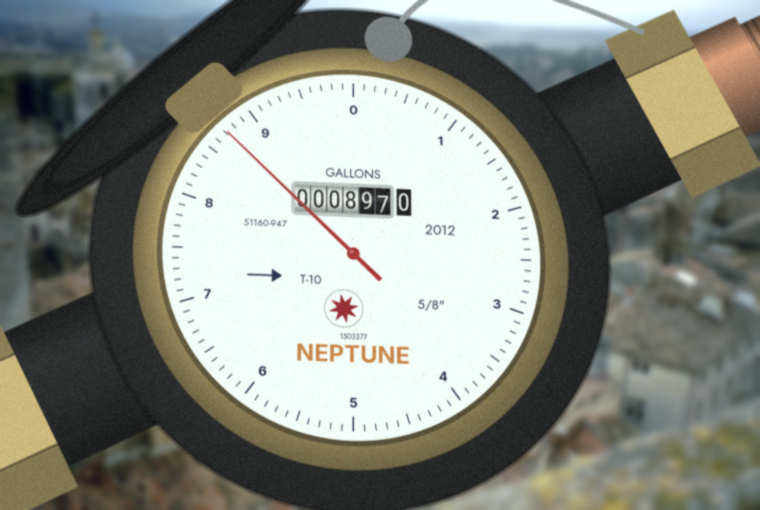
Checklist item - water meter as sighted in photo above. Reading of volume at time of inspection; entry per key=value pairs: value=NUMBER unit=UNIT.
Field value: value=8968.7 unit=gal
